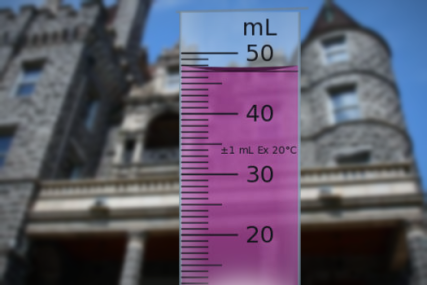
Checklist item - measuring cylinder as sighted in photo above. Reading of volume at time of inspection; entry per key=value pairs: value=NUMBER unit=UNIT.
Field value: value=47 unit=mL
